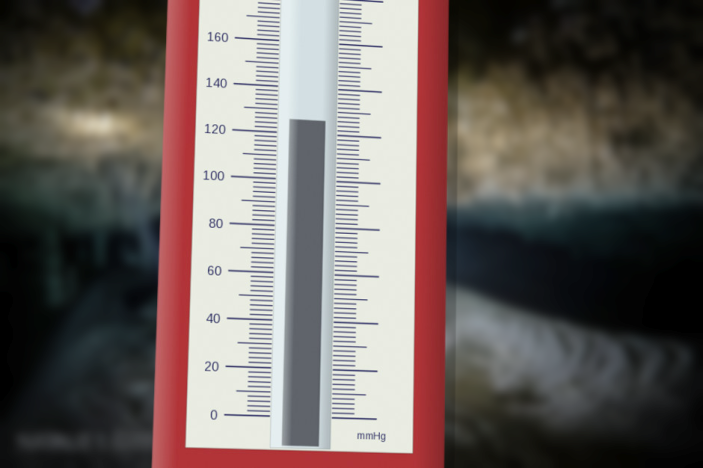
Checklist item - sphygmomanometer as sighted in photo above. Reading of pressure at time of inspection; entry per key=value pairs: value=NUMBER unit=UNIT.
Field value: value=126 unit=mmHg
